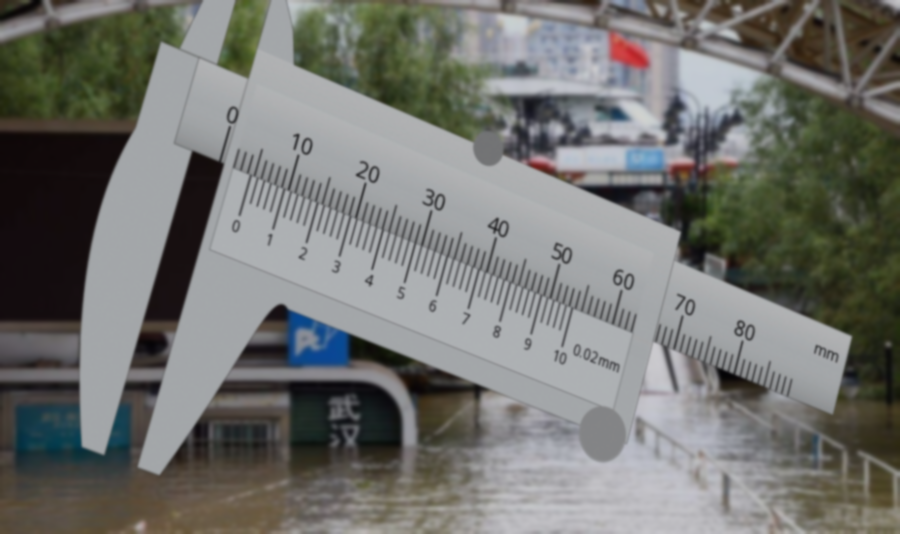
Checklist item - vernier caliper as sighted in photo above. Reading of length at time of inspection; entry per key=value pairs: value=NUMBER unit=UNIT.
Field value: value=4.5 unit=mm
